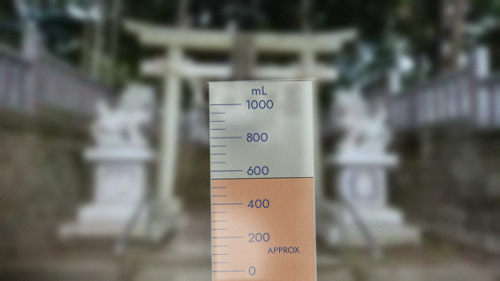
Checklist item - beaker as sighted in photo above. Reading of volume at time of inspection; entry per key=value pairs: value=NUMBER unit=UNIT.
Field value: value=550 unit=mL
